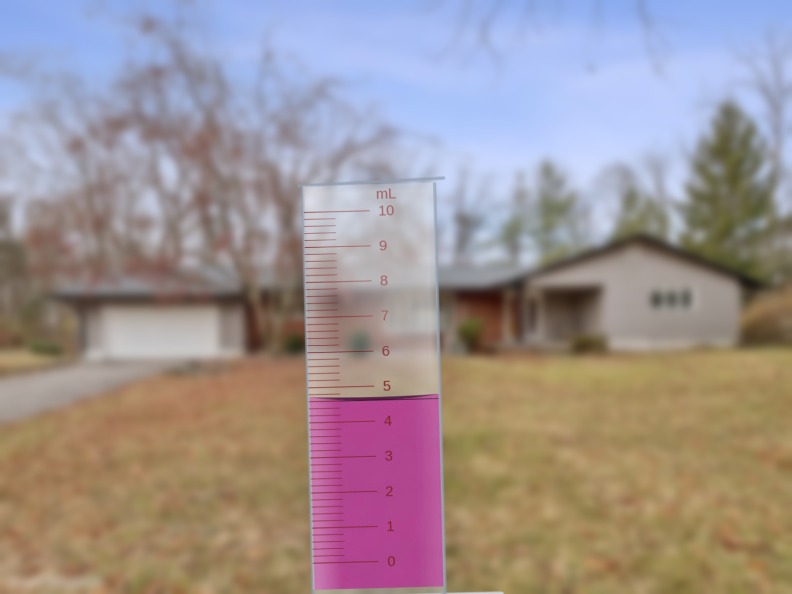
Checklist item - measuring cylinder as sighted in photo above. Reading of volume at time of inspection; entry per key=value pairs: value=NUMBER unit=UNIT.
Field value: value=4.6 unit=mL
